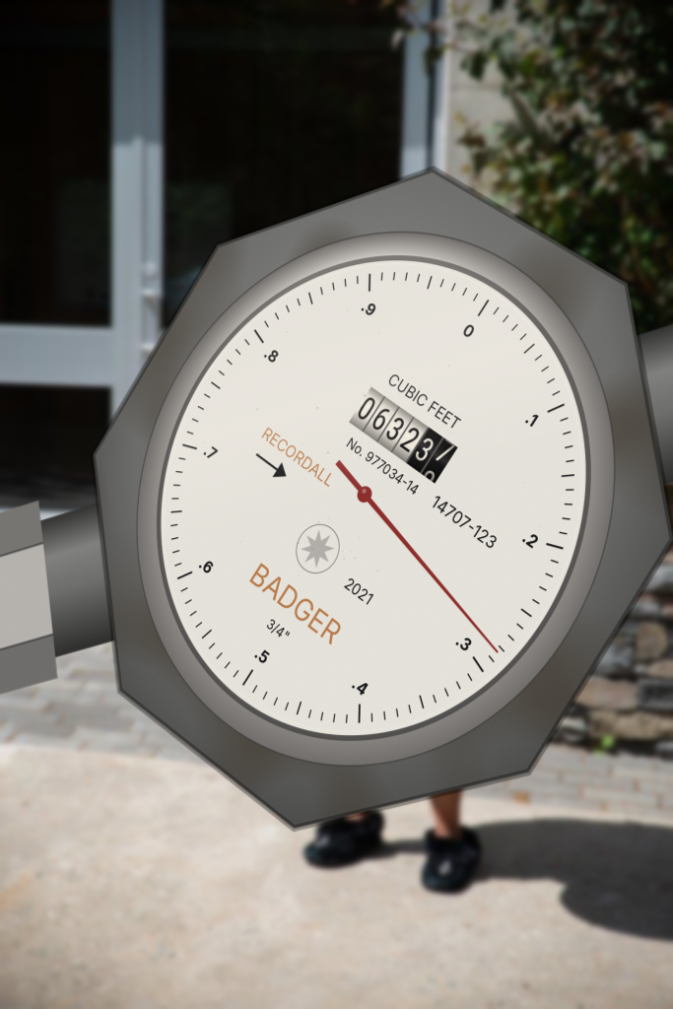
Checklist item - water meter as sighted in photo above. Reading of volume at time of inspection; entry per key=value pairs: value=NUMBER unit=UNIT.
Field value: value=63237.28 unit=ft³
